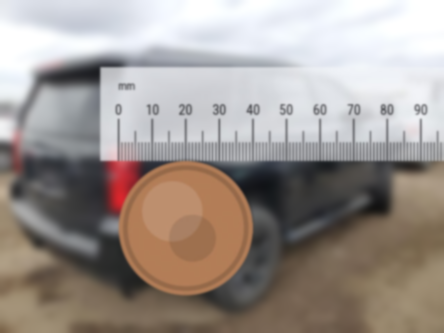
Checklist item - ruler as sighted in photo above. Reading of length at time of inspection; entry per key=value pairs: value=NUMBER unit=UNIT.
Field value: value=40 unit=mm
